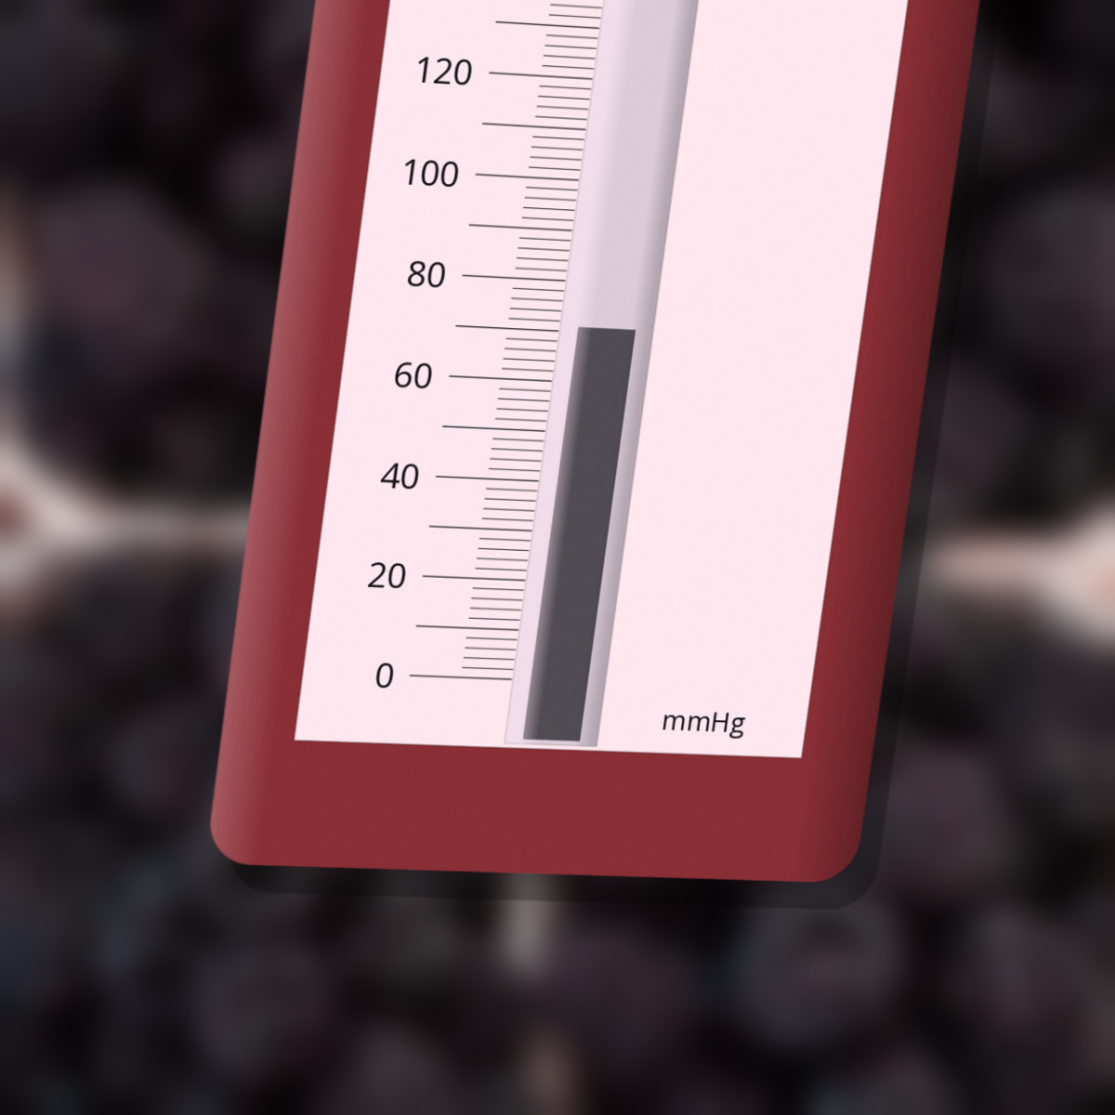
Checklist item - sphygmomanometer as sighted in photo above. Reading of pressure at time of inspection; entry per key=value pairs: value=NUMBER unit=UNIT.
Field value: value=71 unit=mmHg
